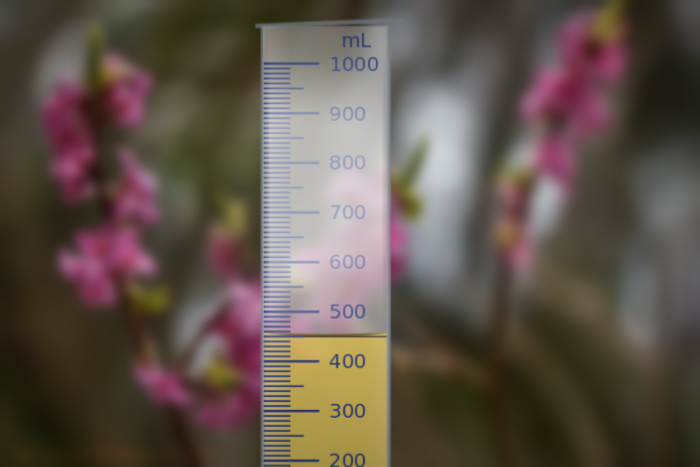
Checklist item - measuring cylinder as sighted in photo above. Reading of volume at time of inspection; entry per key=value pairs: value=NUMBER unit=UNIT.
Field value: value=450 unit=mL
